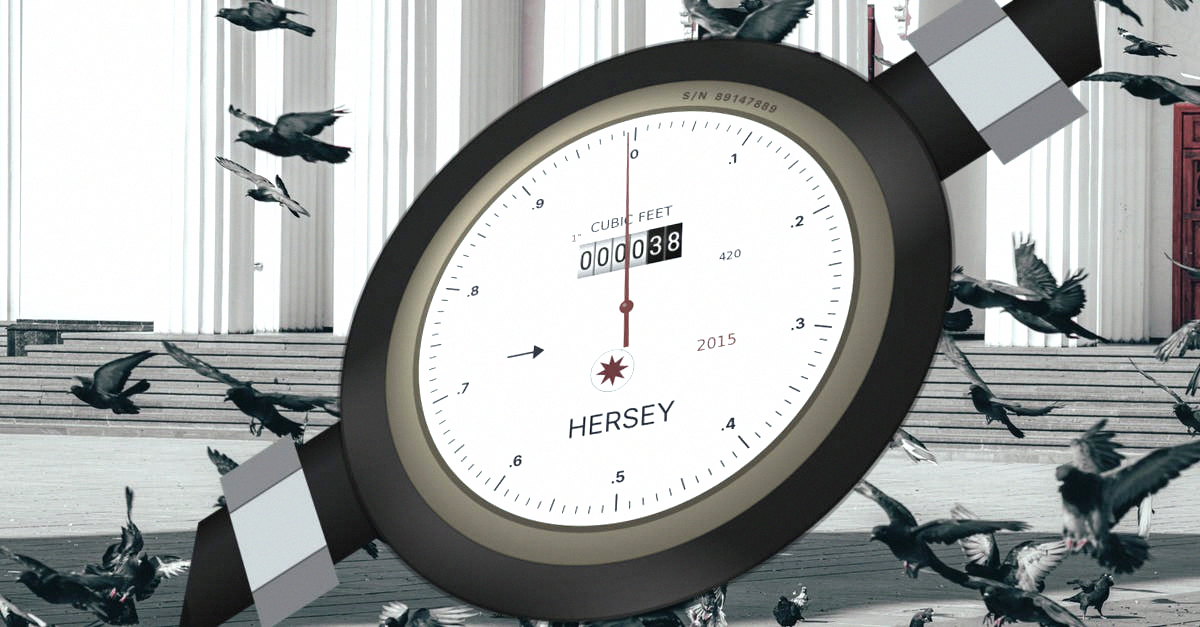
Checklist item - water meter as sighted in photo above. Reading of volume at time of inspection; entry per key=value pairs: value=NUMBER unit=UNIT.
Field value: value=37.99 unit=ft³
